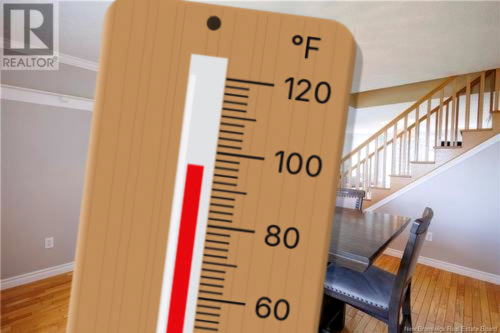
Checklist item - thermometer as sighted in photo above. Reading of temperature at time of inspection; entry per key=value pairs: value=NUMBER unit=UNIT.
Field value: value=96 unit=°F
